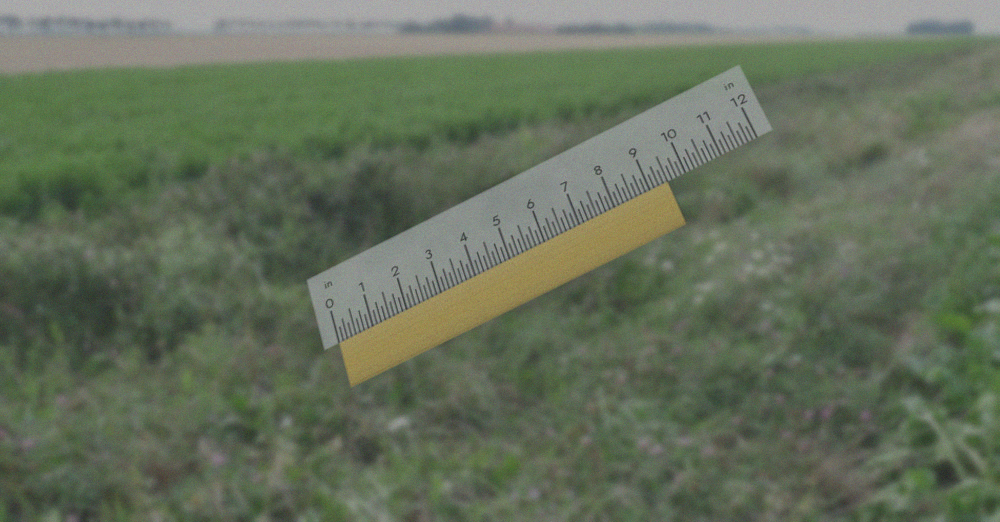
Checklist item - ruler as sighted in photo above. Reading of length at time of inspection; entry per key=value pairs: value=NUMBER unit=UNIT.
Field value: value=9.5 unit=in
